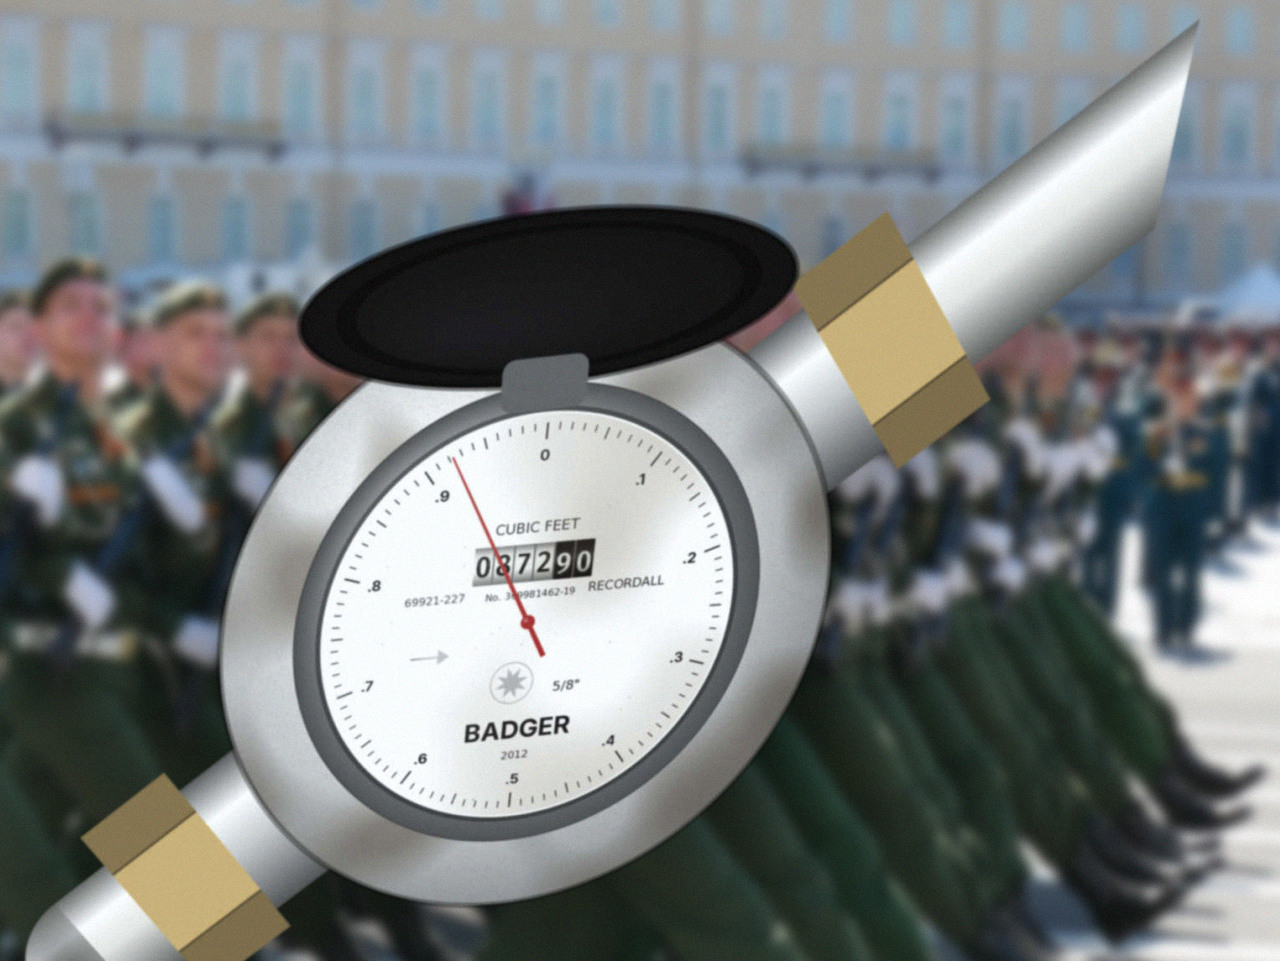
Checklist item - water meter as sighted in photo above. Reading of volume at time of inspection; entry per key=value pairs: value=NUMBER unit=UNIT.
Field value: value=87289.92 unit=ft³
